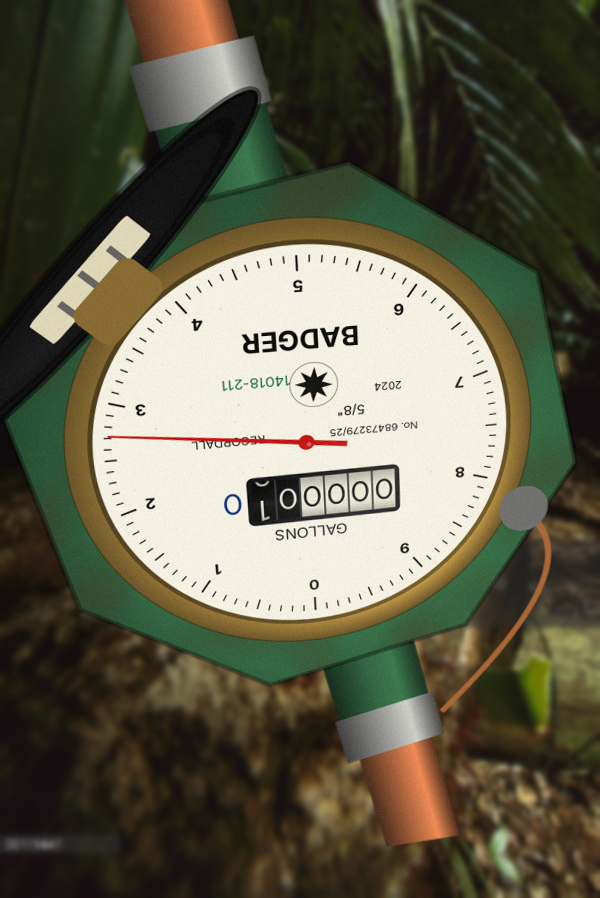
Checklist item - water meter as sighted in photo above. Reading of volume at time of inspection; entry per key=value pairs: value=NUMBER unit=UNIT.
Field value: value=12.7 unit=gal
